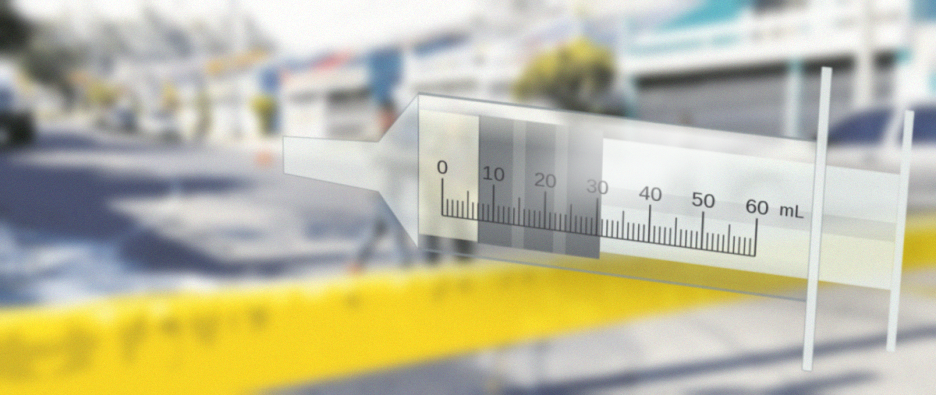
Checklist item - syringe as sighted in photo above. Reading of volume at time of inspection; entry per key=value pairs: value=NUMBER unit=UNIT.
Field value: value=7 unit=mL
